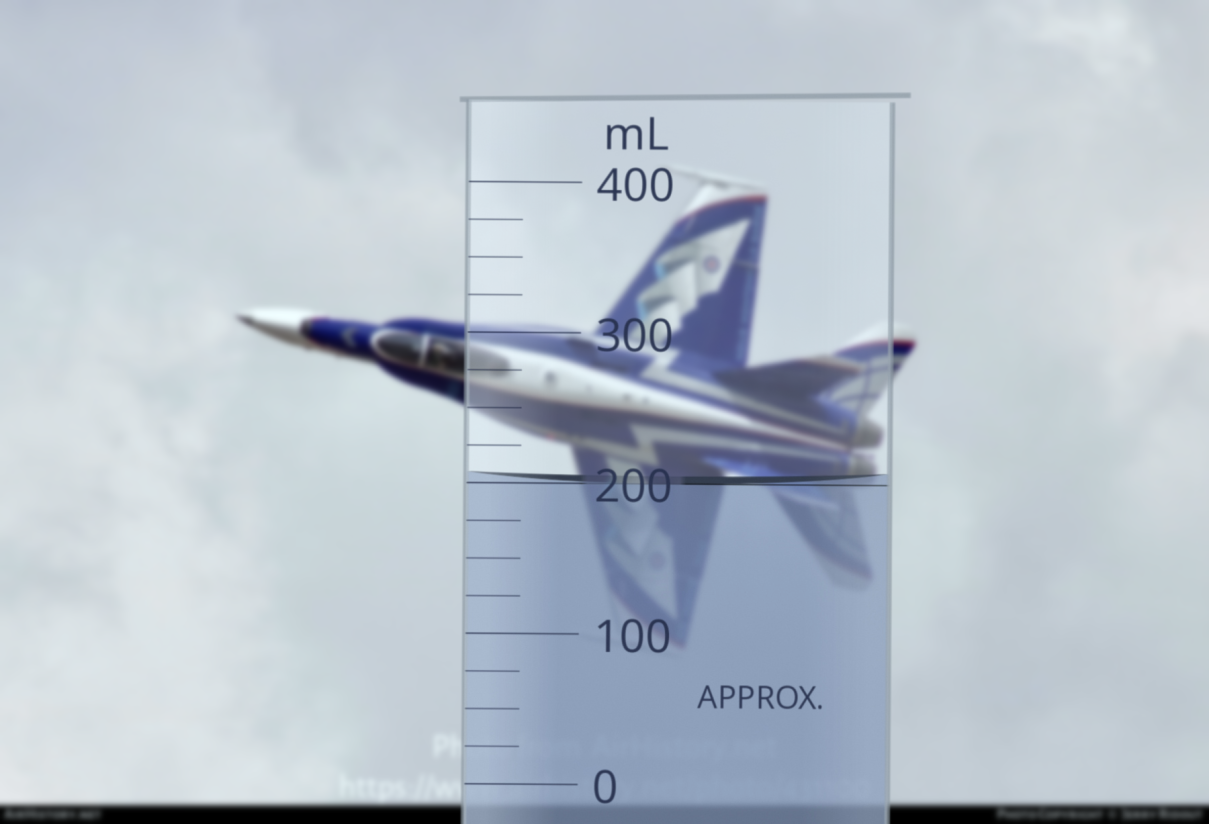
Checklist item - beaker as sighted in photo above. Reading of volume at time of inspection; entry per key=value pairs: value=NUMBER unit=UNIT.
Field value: value=200 unit=mL
